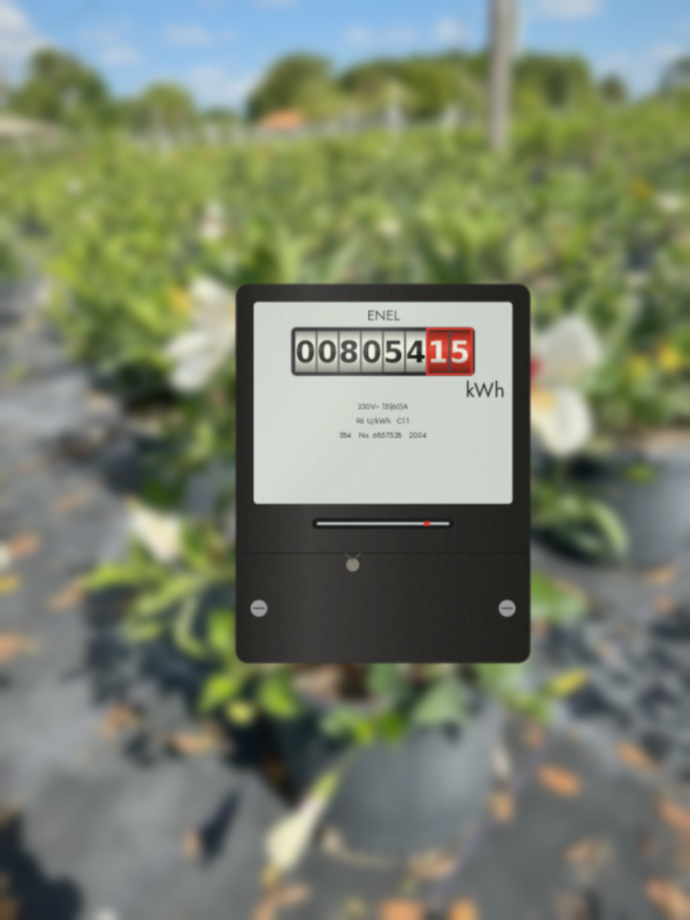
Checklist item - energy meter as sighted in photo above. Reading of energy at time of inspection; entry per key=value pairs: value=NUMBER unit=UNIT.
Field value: value=8054.15 unit=kWh
